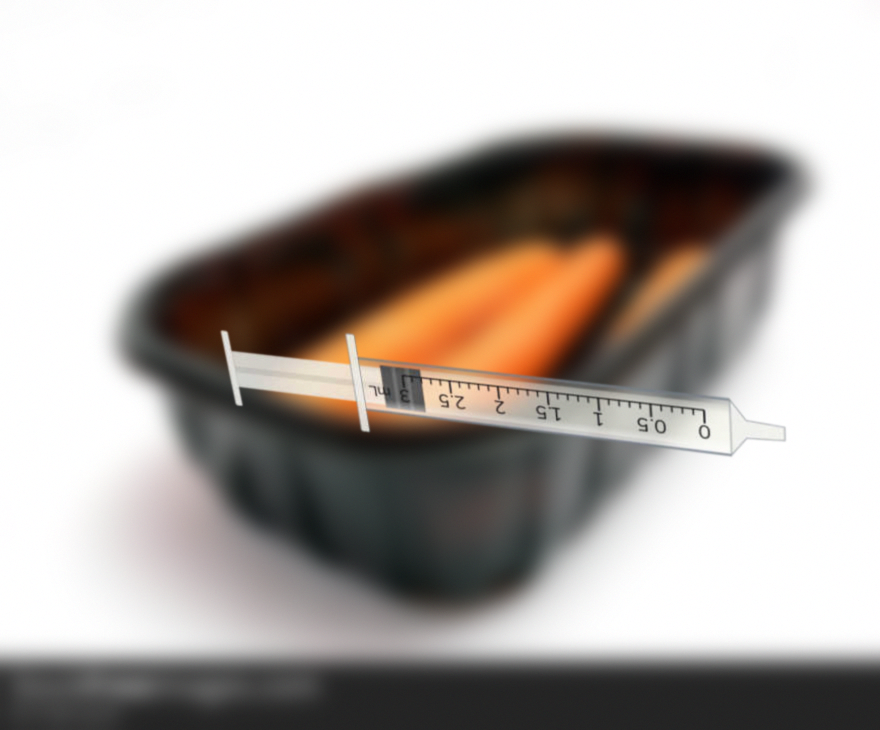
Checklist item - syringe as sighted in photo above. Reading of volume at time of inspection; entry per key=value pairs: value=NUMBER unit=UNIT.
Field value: value=2.8 unit=mL
